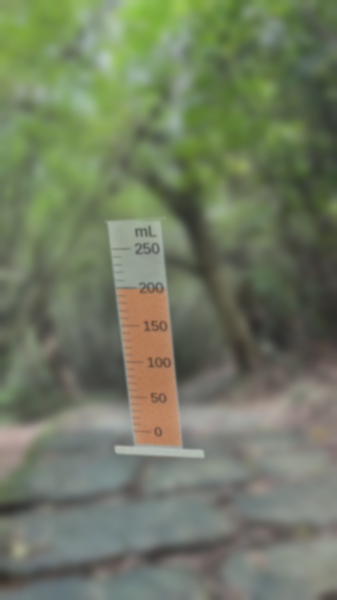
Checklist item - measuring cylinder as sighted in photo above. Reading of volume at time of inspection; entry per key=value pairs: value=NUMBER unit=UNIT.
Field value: value=200 unit=mL
